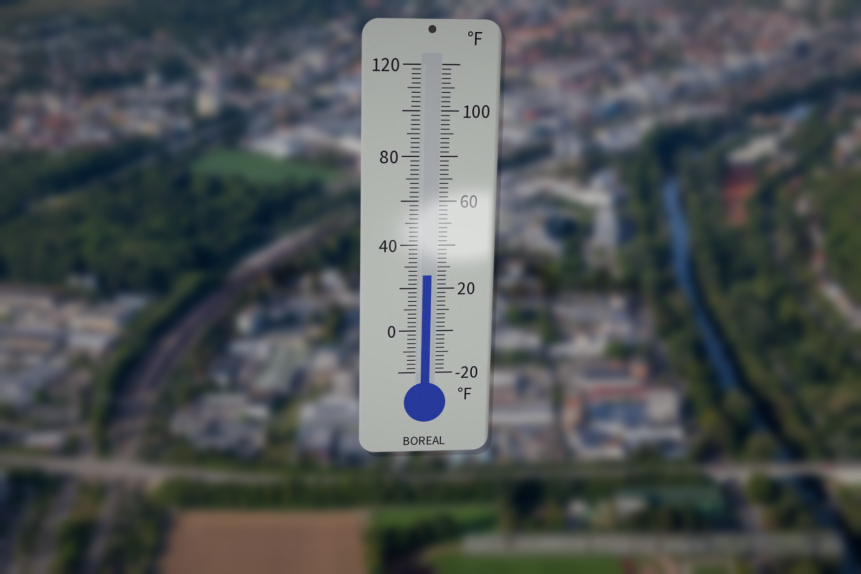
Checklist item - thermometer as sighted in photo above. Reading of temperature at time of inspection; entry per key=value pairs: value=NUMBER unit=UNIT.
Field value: value=26 unit=°F
